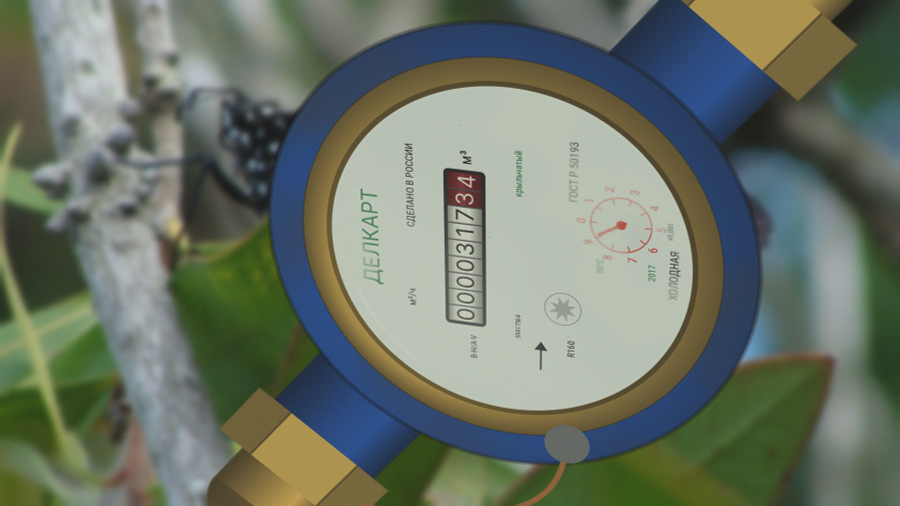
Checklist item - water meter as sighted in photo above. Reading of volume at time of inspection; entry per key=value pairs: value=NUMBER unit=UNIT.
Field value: value=317.339 unit=m³
